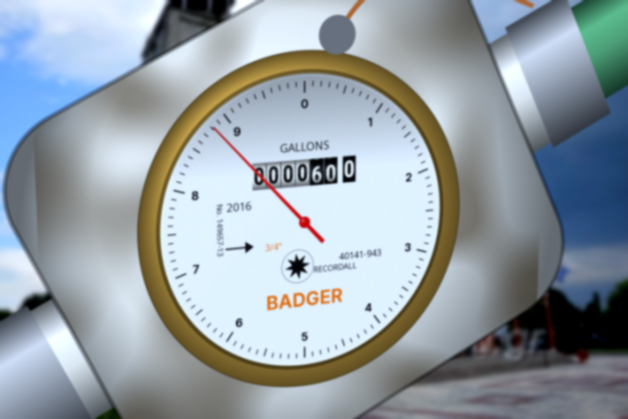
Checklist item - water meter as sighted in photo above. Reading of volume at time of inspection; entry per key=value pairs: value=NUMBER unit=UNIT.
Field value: value=598.8 unit=gal
